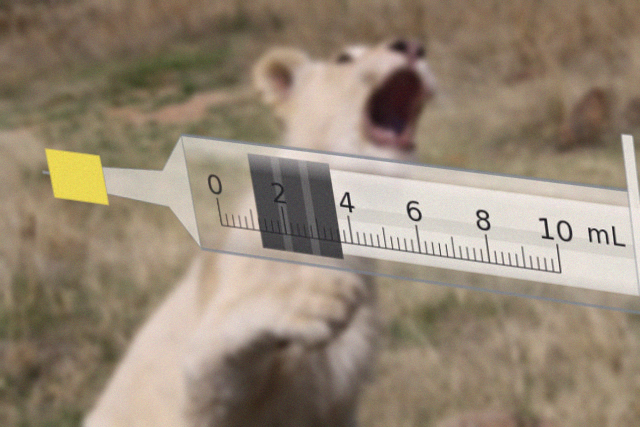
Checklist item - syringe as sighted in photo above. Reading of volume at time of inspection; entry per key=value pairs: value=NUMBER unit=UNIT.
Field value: value=1.2 unit=mL
